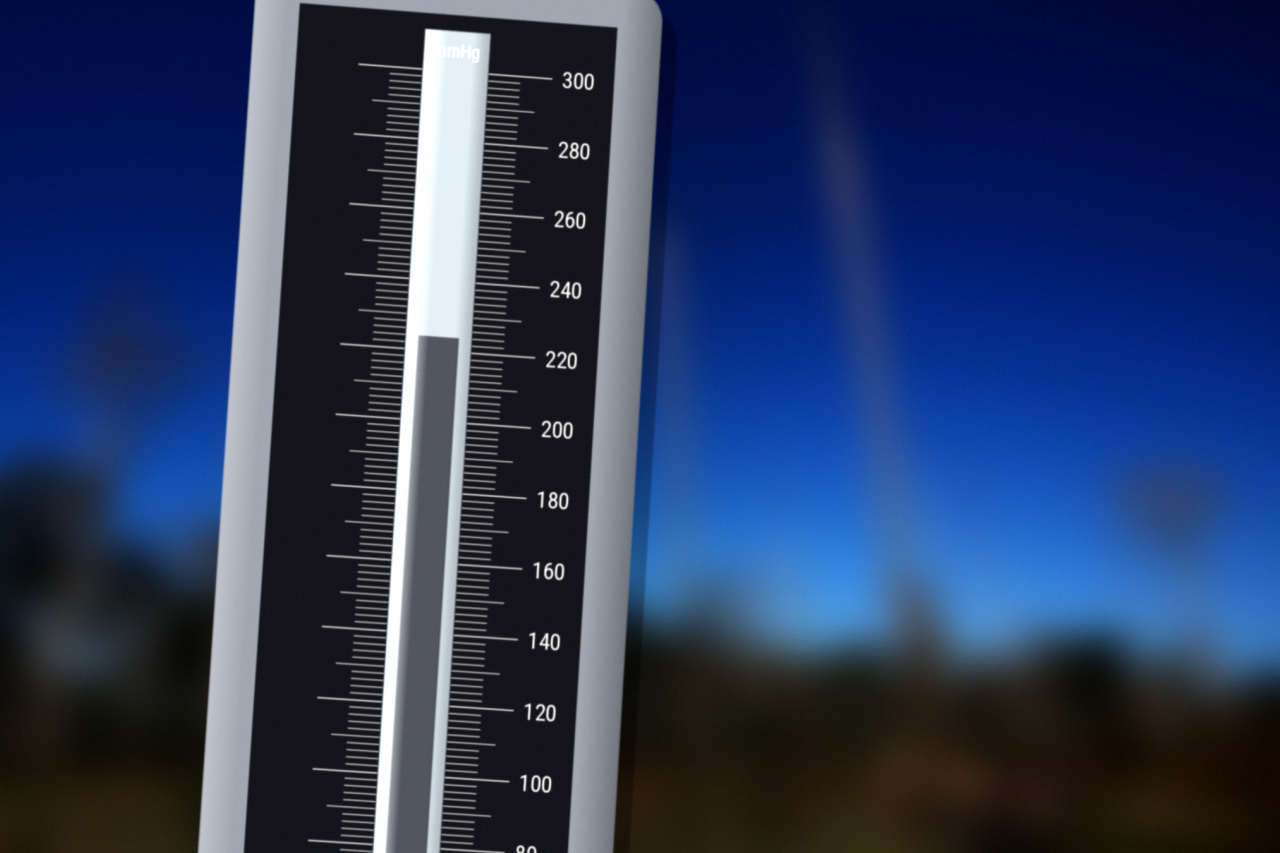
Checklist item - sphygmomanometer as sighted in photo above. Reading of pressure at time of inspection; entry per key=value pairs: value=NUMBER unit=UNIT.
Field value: value=224 unit=mmHg
